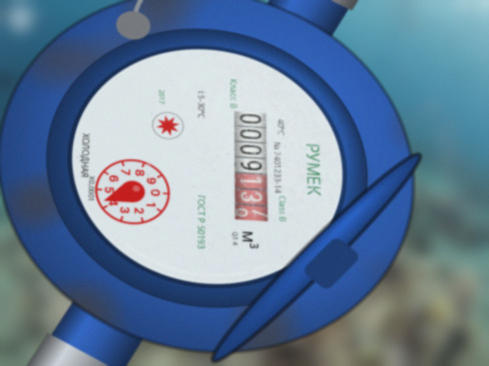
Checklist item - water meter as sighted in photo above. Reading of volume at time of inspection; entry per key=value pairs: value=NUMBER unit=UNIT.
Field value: value=9.1374 unit=m³
